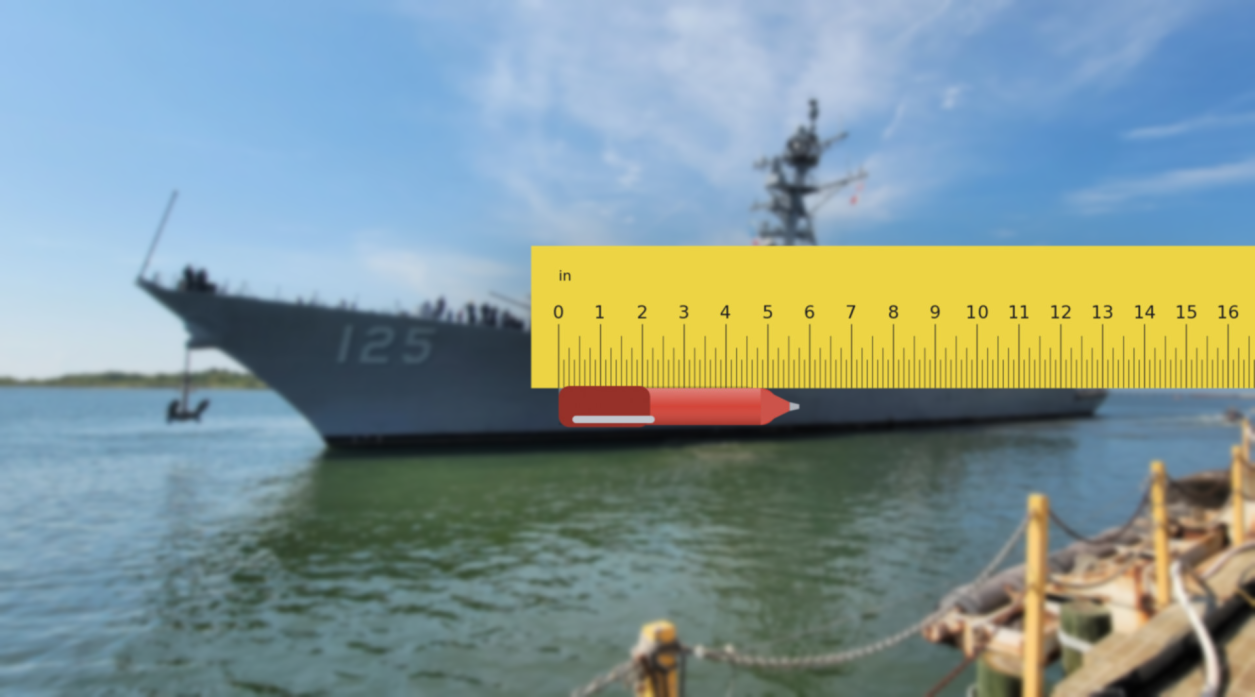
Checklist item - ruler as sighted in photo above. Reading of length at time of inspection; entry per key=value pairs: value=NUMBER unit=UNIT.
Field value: value=5.75 unit=in
